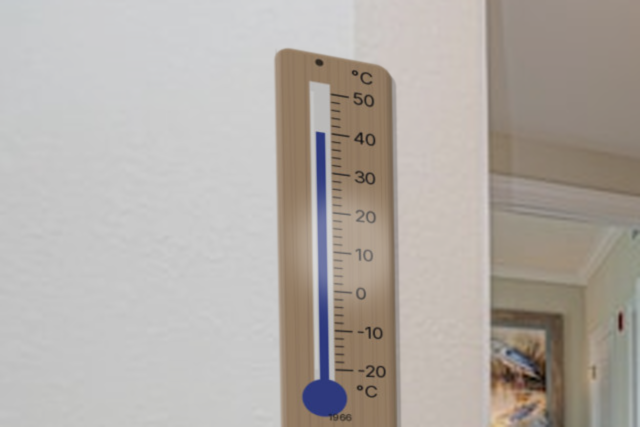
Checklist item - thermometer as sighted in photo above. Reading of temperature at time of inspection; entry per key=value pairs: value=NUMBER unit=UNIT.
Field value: value=40 unit=°C
